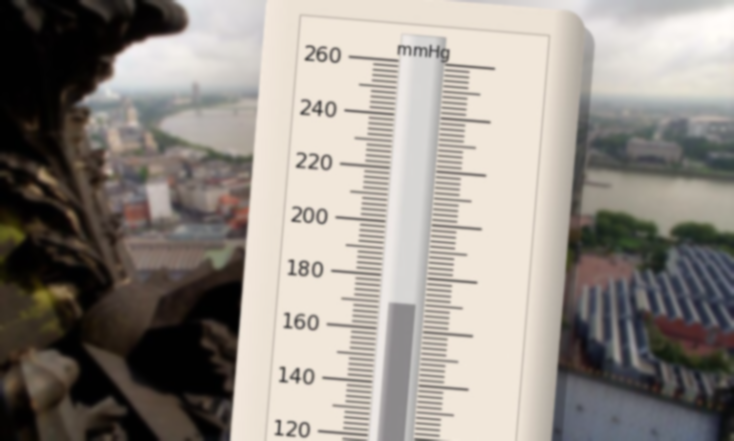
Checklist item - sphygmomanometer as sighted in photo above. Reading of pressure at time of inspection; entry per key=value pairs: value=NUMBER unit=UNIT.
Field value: value=170 unit=mmHg
